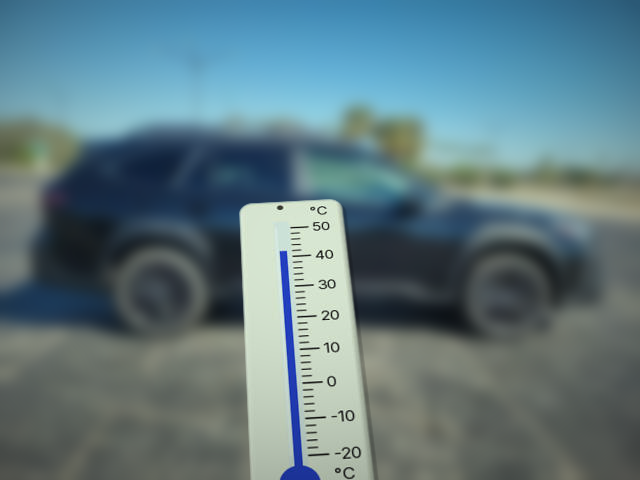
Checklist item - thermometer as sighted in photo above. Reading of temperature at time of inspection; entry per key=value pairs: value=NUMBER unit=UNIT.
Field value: value=42 unit=°C
